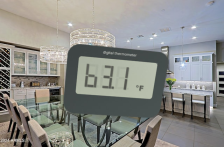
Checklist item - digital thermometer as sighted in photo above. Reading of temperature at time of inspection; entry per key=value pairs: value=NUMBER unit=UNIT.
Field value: value=63.1 unit=°F
